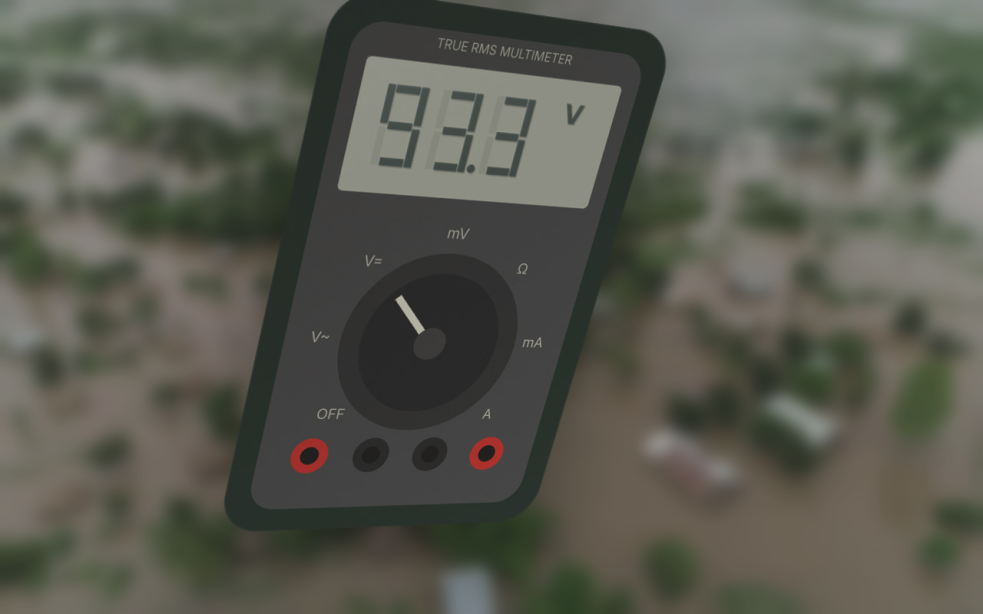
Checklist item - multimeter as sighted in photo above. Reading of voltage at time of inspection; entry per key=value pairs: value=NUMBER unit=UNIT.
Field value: value=93.3 unit=V
